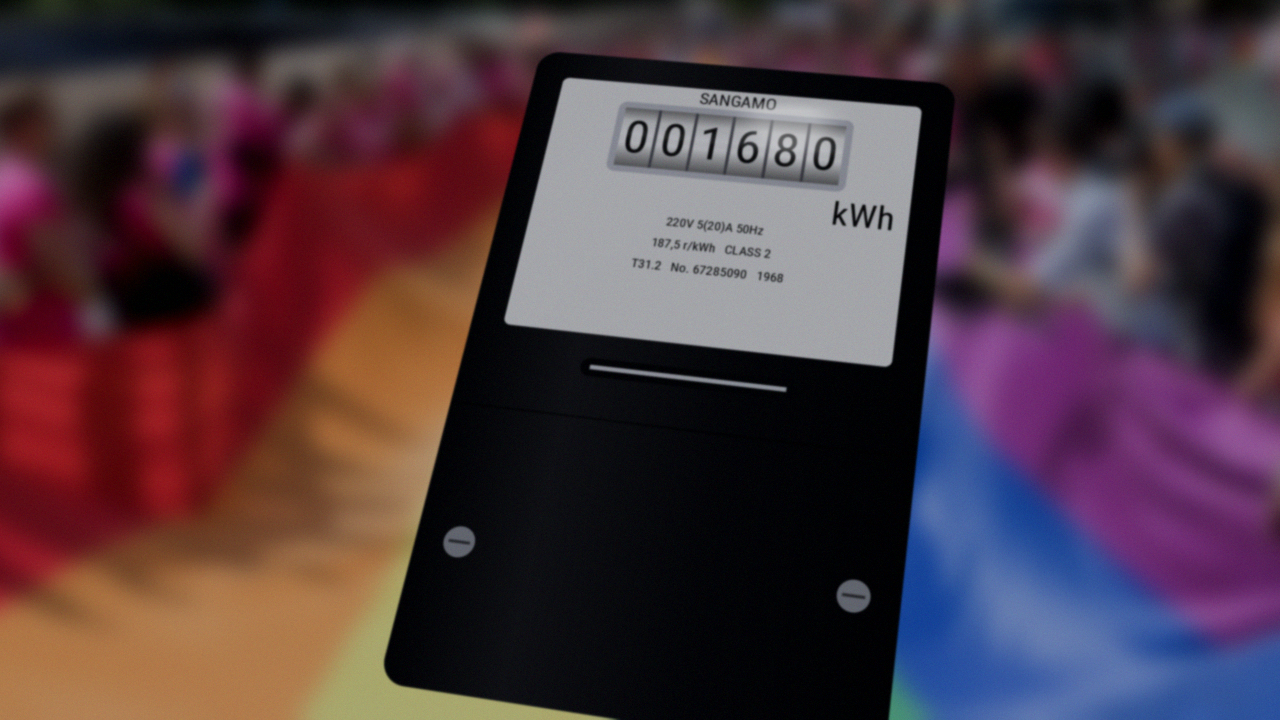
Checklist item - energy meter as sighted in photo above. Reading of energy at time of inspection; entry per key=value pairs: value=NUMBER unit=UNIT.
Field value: value=1680 unit=kWh
